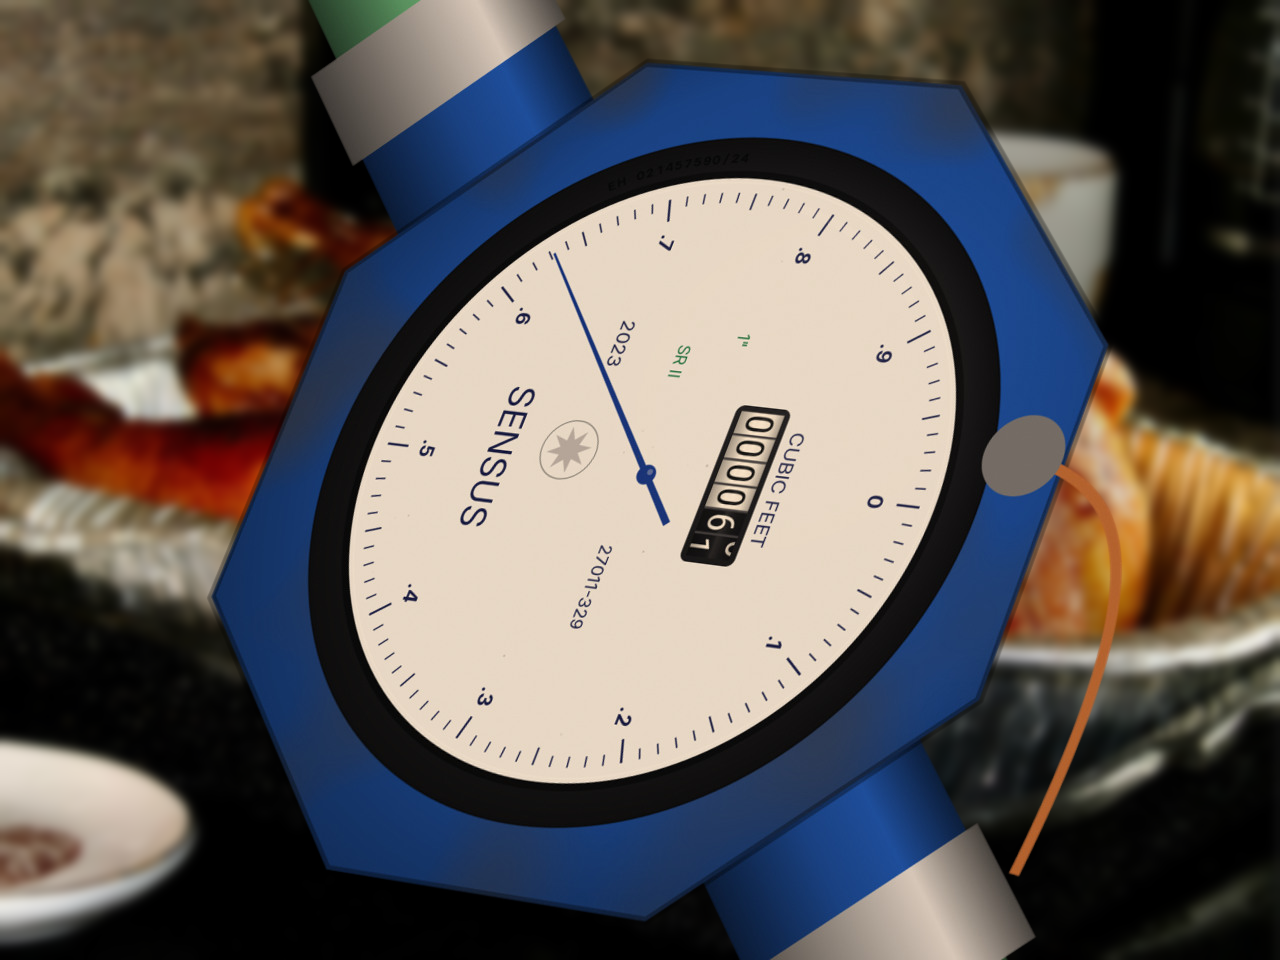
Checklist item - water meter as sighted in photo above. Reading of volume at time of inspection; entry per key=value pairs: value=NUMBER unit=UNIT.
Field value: value=60.63 unit=ft³
